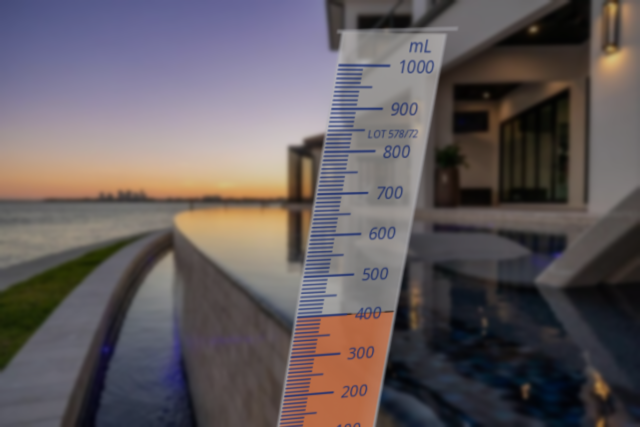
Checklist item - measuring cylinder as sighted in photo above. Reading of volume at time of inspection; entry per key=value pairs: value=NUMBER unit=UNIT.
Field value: value=400 unit=mL
